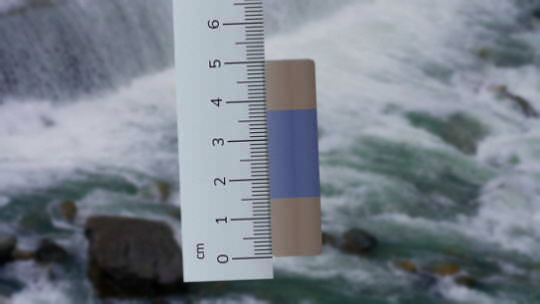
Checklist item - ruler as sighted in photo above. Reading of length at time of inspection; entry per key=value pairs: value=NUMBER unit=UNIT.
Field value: value=5 unit=cm
